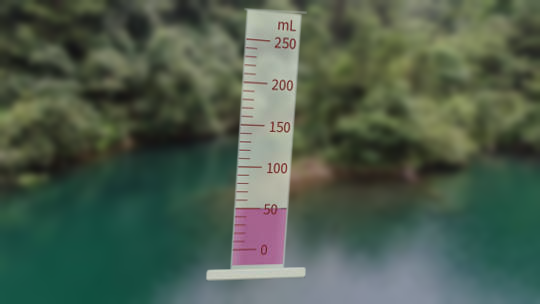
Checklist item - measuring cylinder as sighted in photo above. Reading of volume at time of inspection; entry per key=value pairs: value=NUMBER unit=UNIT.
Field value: value=50 unit=mL
